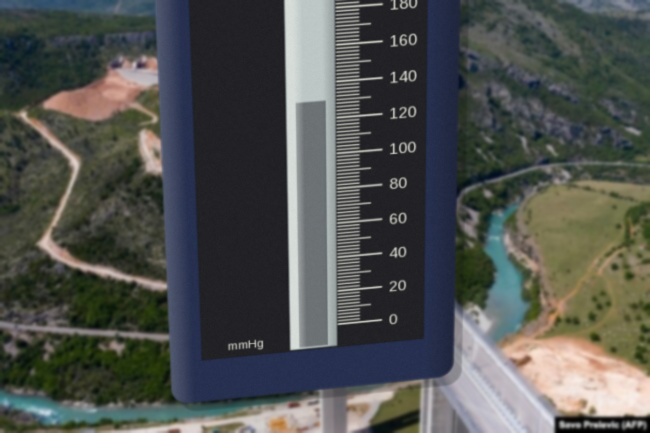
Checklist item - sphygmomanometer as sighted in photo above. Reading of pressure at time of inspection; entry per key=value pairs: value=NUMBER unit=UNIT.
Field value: value=130 unit=mmHg
